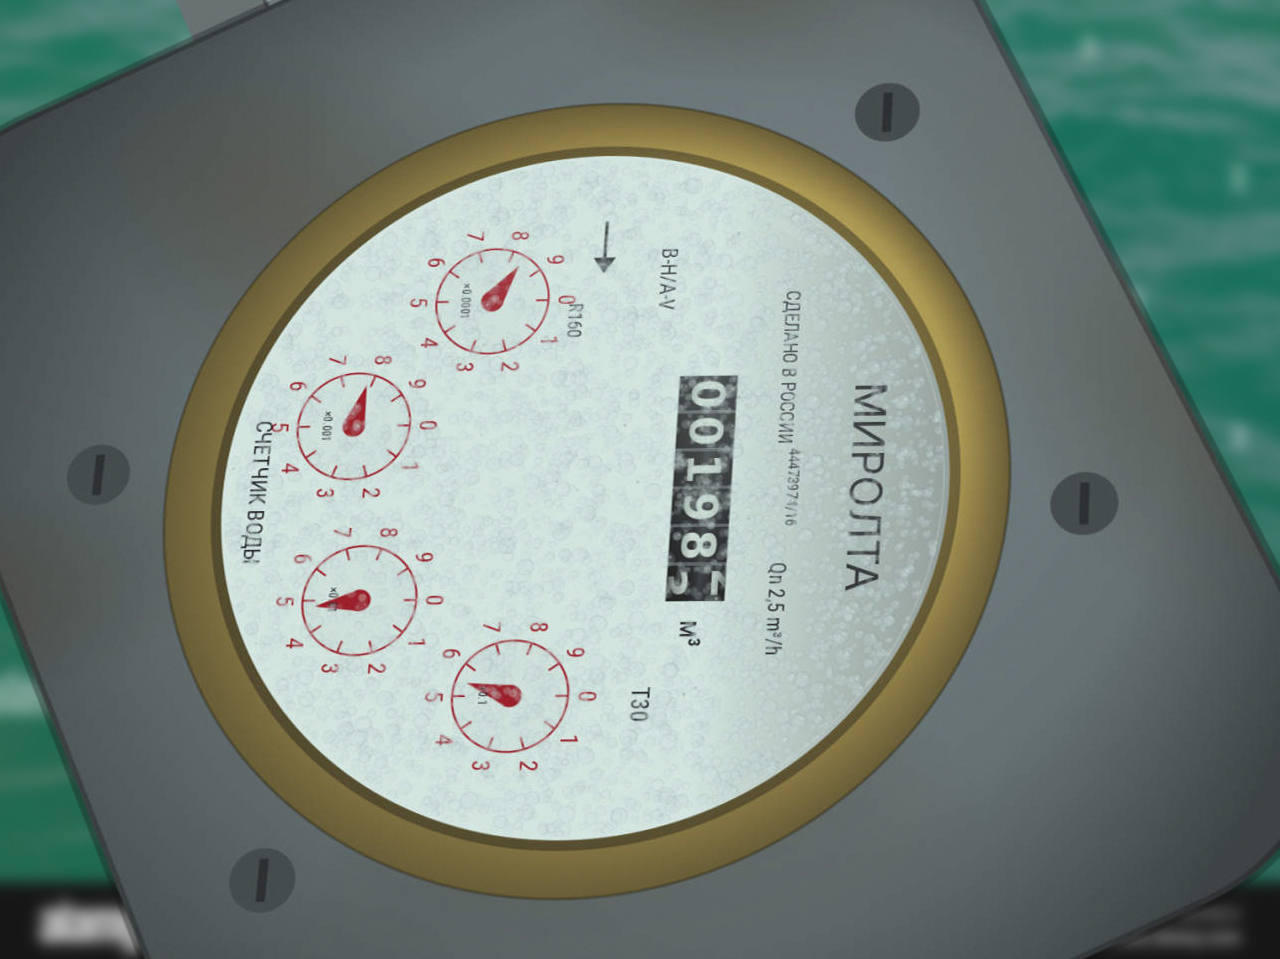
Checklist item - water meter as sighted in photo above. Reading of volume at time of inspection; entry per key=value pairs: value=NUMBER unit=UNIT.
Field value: value=1982.5478 unit=m³
